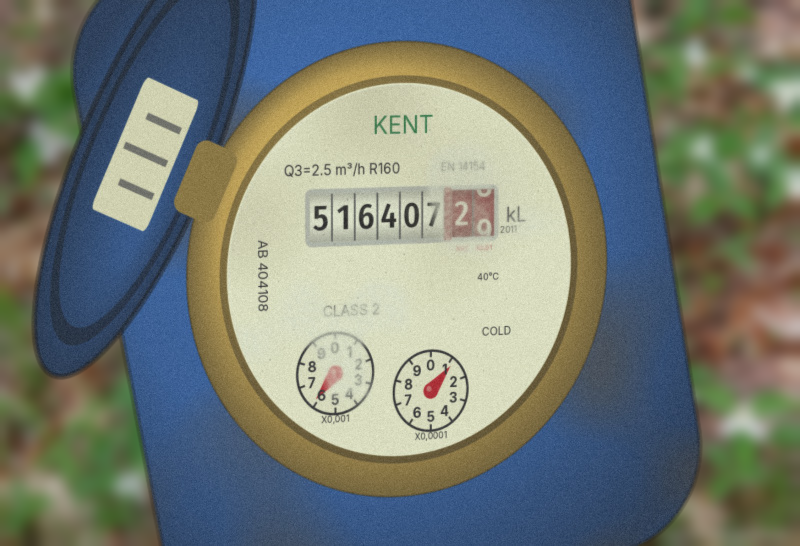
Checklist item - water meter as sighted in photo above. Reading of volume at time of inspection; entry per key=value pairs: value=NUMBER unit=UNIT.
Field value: value=516407.2861 unit=kL
